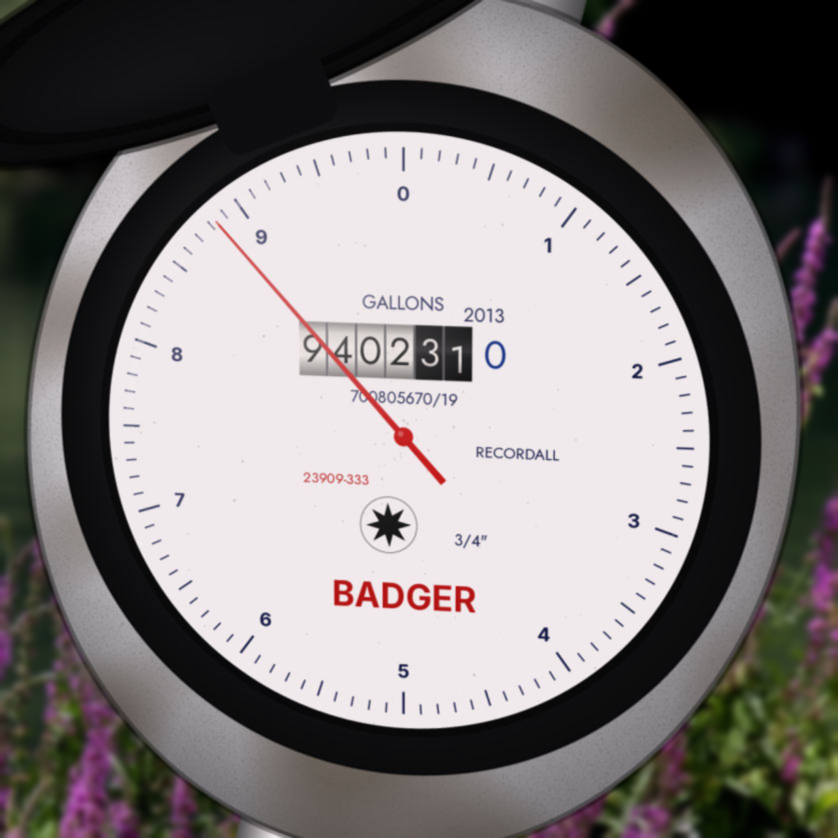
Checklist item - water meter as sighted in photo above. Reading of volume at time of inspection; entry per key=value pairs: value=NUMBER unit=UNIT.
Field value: value=9402308.8 unit=gal
